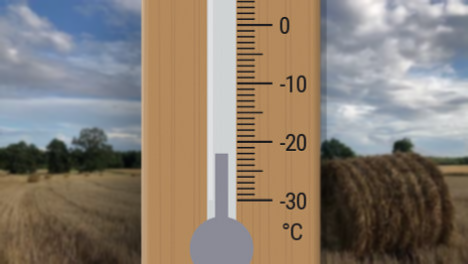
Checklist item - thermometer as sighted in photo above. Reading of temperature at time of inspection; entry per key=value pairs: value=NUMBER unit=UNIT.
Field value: value=-22 unit=°C
